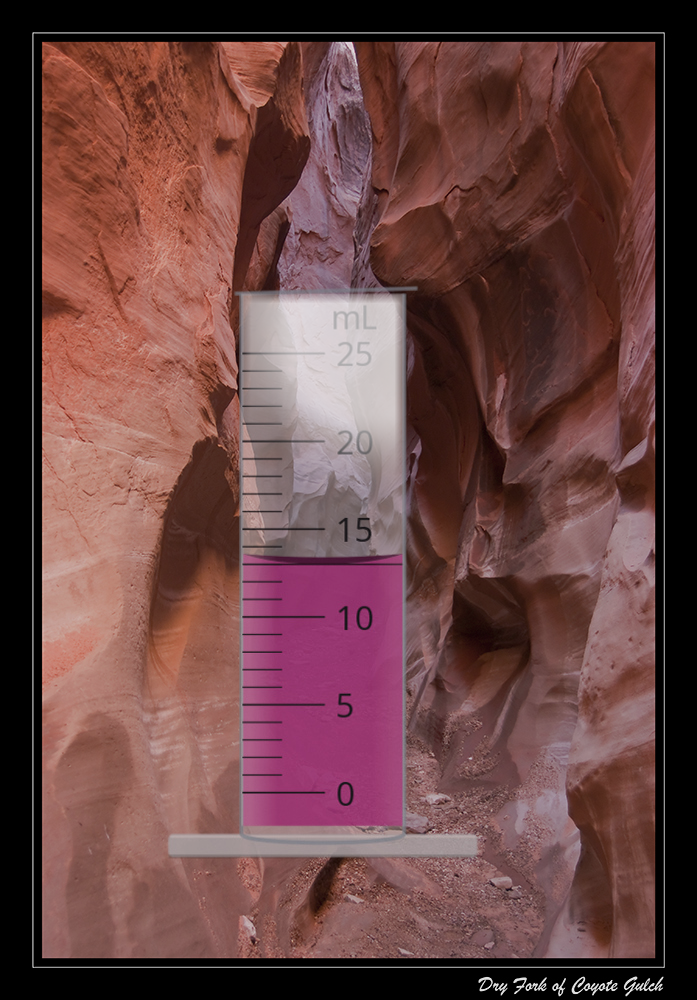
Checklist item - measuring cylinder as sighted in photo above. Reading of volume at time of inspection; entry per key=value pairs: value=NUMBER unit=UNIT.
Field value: value=13 unit=mL
